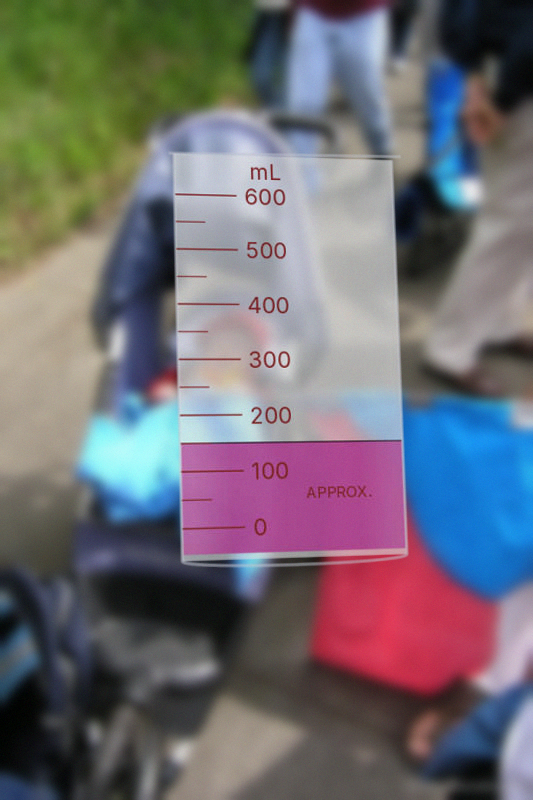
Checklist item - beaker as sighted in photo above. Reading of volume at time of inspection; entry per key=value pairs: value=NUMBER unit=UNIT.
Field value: value=150 unit=mL
